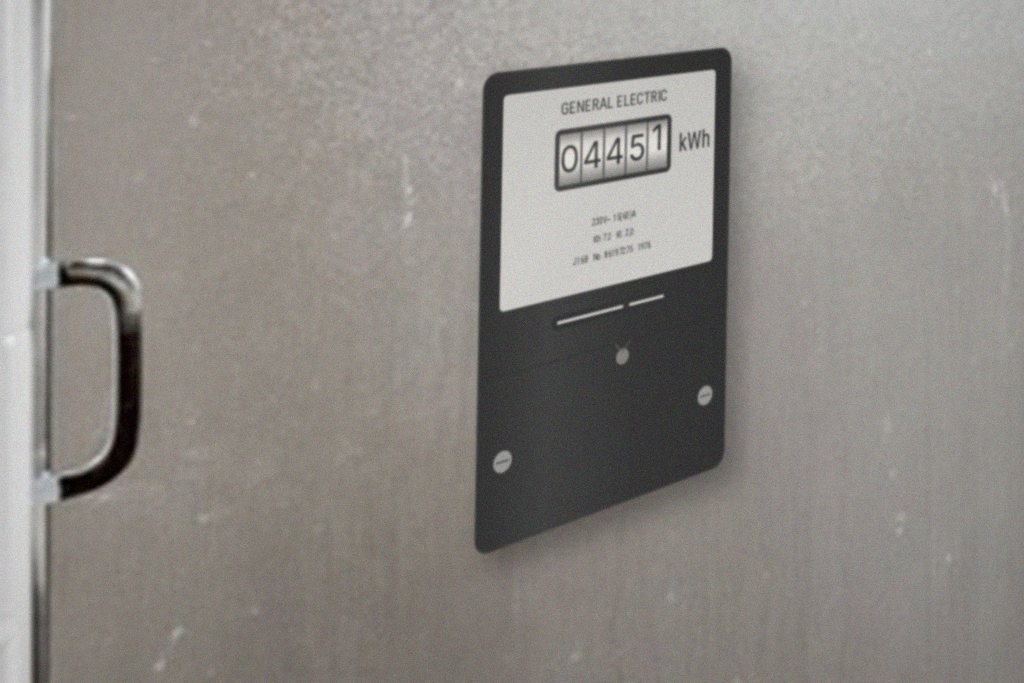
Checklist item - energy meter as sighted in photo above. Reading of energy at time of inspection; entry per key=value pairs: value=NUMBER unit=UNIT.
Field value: value=4451 unit=kWh
